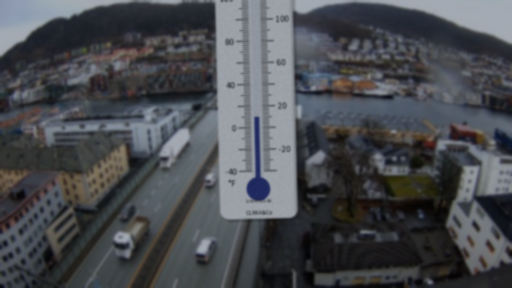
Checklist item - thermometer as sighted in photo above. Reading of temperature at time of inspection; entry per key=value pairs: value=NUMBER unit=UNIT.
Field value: value=10 unit=°F
